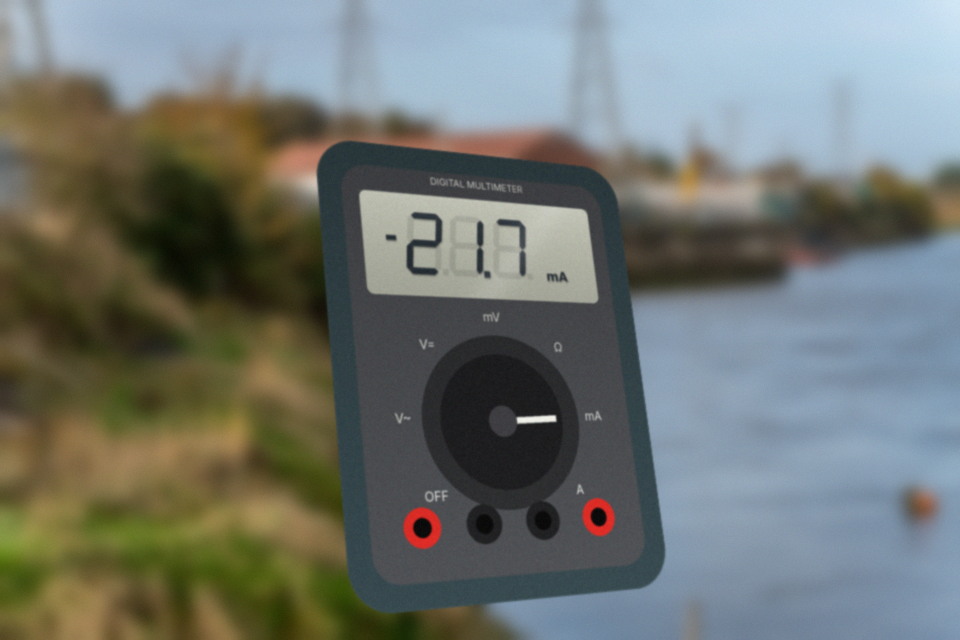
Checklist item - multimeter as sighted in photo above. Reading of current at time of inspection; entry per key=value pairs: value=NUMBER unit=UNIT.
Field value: value=-21.7 unit=mA
